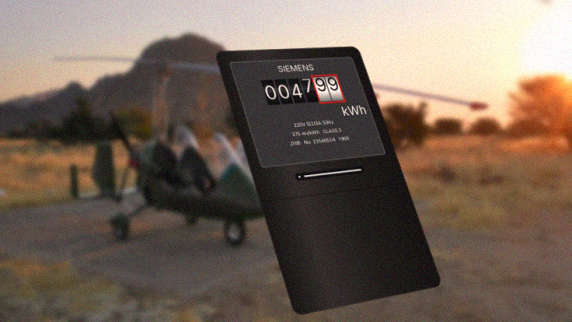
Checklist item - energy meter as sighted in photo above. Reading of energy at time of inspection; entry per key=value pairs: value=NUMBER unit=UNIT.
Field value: value=47.99 unit=kWh
